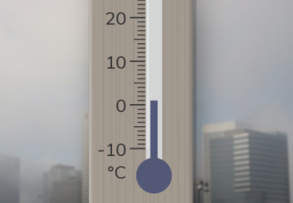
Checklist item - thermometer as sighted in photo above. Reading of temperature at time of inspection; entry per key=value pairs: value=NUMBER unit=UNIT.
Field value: value=1 unit=°C
